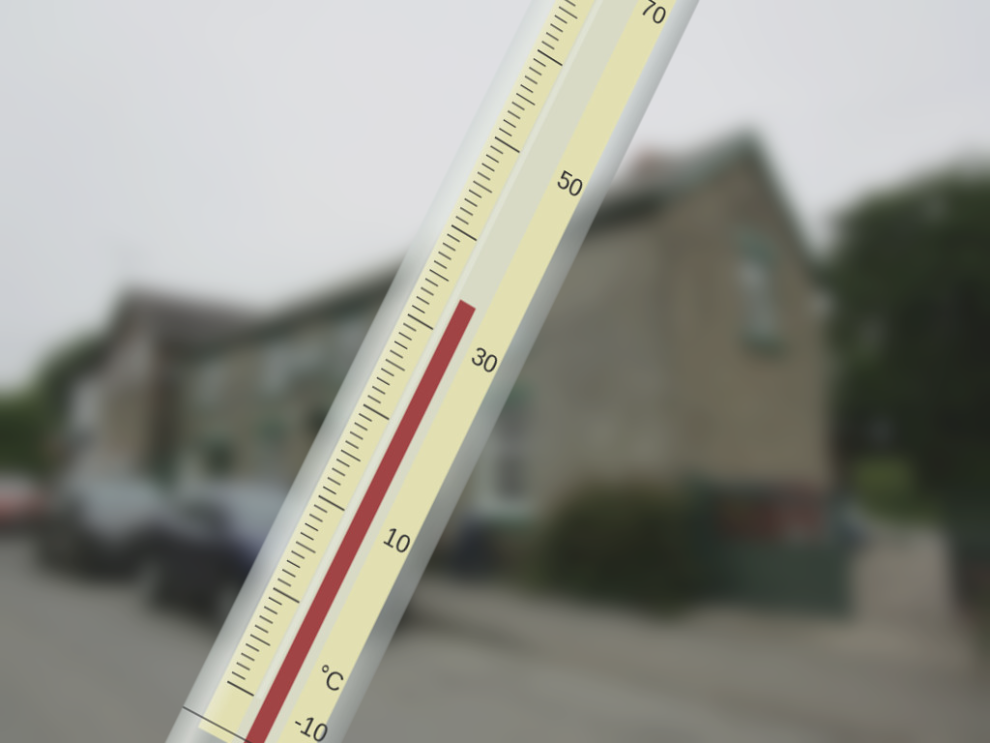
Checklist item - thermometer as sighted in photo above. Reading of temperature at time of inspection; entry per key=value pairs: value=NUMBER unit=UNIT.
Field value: value=34 unit=°C
